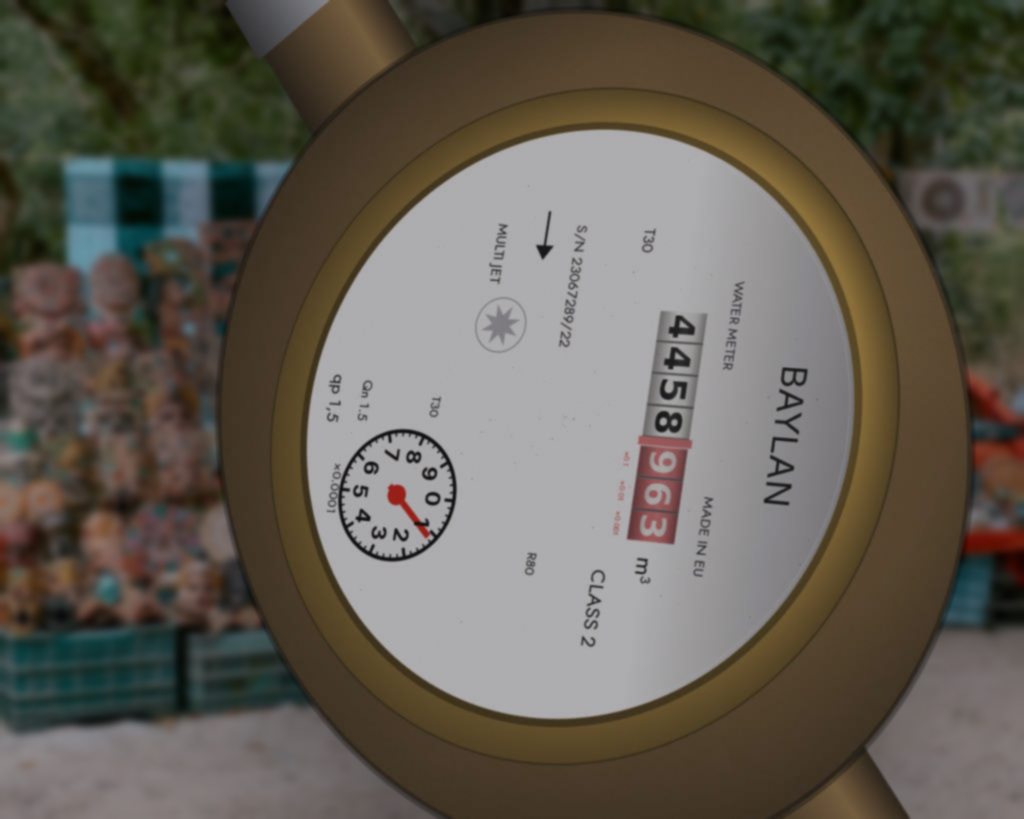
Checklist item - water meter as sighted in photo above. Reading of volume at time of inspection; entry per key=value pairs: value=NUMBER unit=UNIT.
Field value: value=4458.9631 unit=m³
